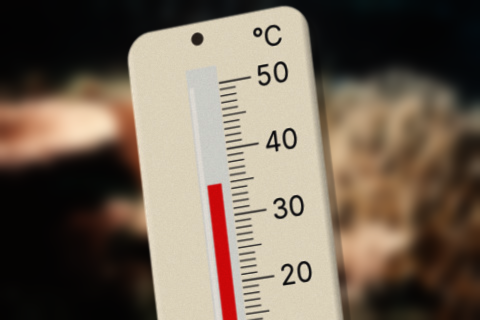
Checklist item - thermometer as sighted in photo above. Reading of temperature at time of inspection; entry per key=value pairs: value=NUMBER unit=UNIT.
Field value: value=35 unit=°C
